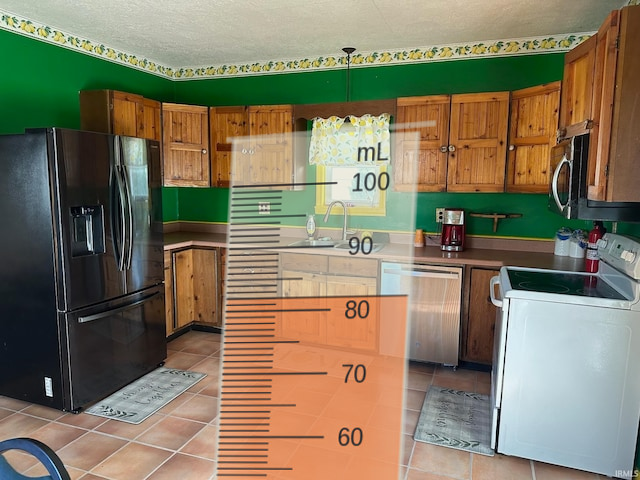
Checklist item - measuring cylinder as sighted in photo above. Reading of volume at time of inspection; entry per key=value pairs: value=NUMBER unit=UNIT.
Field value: value=82 unit=mL
